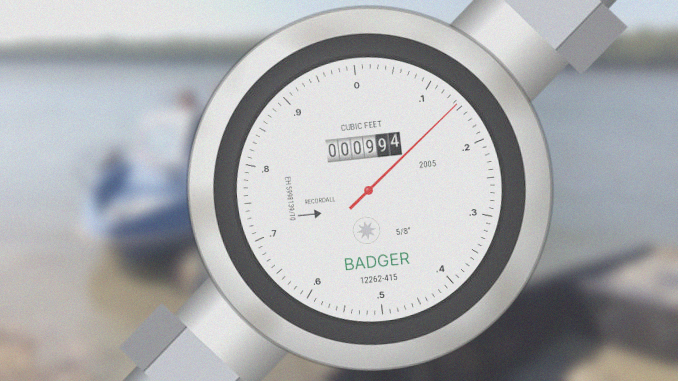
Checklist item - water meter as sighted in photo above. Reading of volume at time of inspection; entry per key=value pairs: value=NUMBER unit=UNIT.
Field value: value=994.14 unit=ft³
